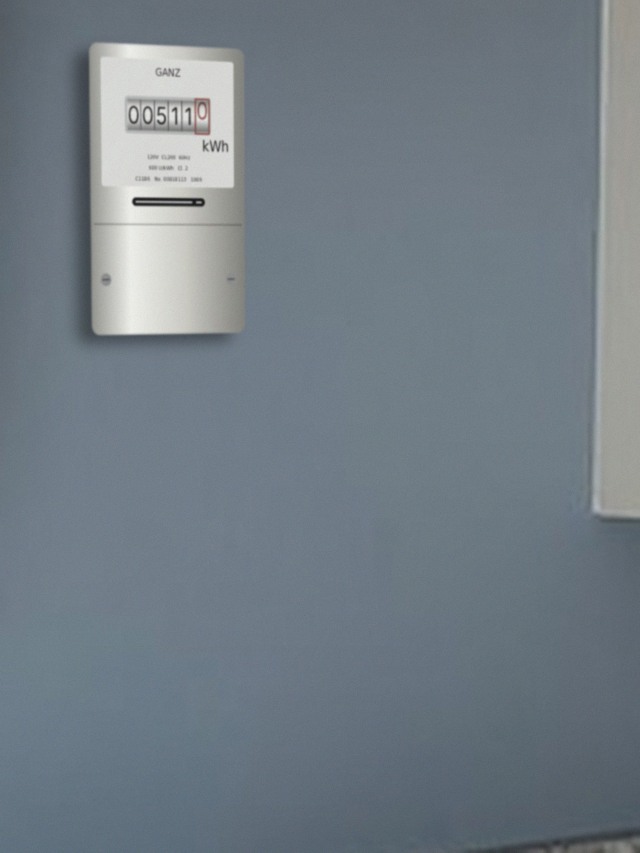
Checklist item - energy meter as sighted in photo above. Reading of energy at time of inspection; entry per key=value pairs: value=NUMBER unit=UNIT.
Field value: value=511.0 unit=kWh
